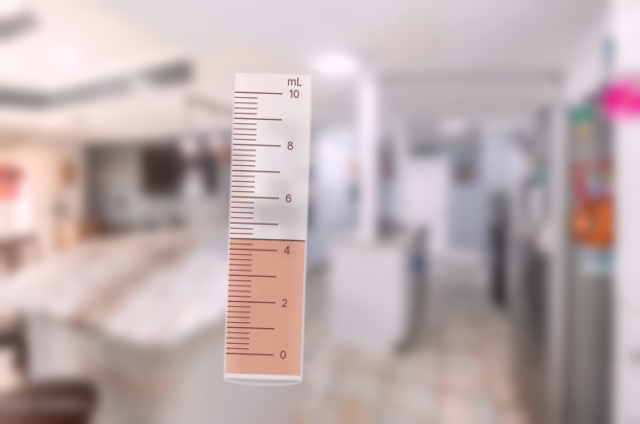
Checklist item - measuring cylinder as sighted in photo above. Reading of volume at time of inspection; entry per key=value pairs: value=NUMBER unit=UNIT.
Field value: value=4.4 unit=mL
